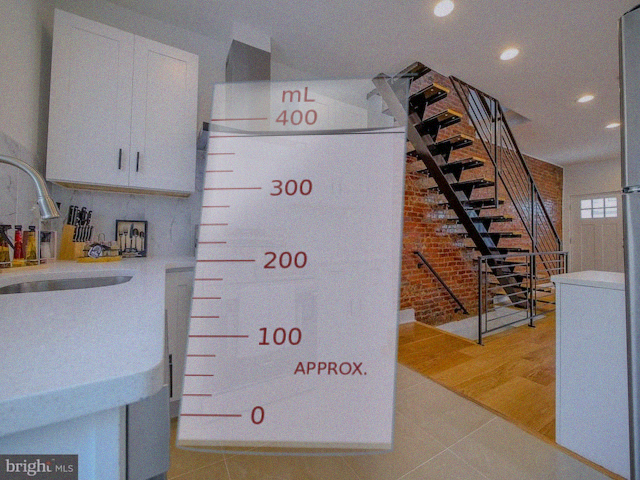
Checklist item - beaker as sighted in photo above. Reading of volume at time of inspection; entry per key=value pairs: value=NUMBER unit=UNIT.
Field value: value=375 unit=mL
